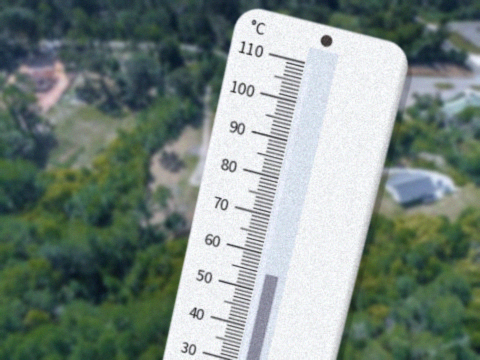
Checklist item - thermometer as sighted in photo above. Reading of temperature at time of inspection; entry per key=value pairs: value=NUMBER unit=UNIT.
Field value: value=55 unit=°C
